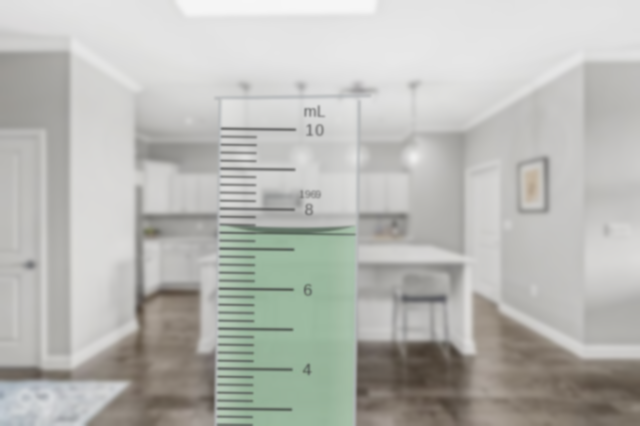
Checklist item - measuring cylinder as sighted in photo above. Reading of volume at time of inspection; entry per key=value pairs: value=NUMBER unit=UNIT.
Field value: value=7.4 unit=mL
